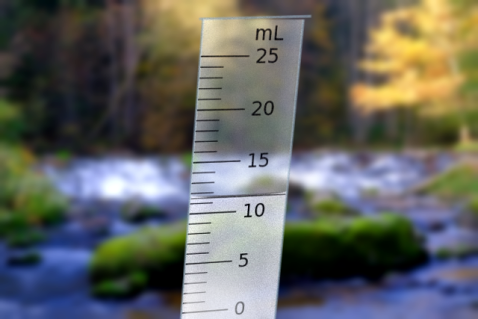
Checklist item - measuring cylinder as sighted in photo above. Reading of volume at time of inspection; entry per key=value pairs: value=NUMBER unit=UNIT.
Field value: value=11.5 unit=mL
